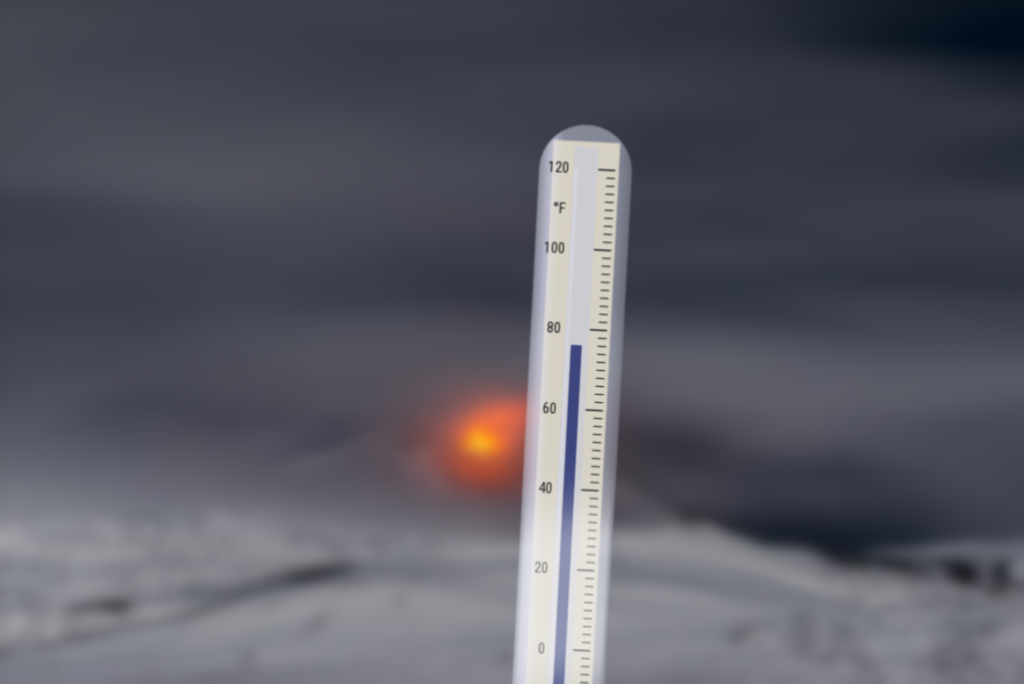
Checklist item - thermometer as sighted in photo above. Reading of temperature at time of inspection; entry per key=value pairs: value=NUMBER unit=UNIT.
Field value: value=76 unit=°F
